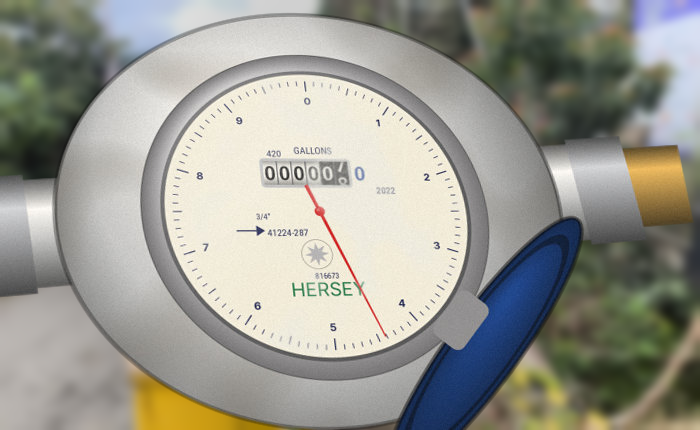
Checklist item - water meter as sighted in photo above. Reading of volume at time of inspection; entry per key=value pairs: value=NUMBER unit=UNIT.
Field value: value=74.4 unit=gal
